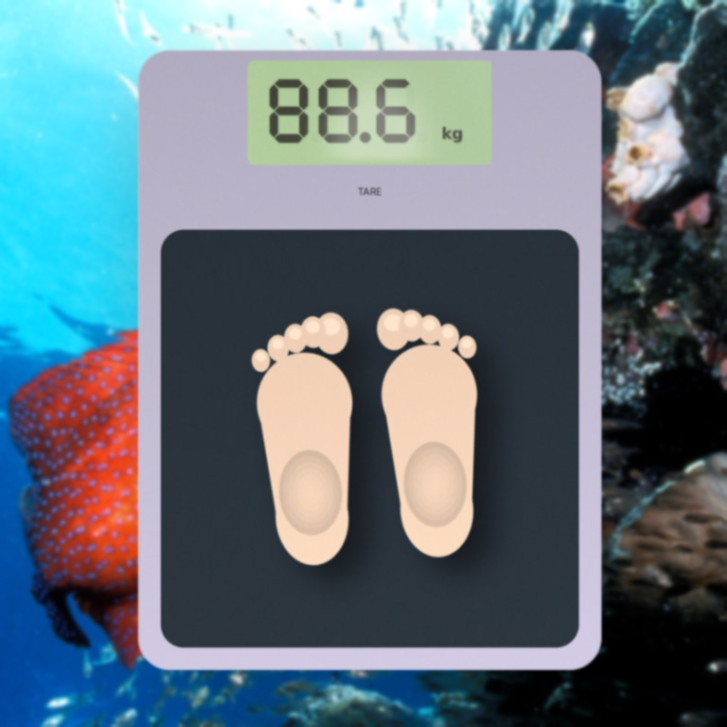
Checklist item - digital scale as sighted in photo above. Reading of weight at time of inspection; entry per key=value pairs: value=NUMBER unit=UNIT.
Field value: value=88.6 unit=kg
